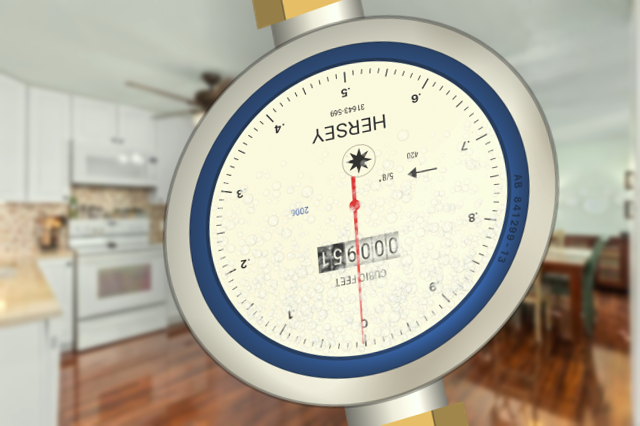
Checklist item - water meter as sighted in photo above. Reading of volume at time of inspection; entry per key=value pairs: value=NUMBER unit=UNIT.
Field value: value=951.00 unit=ft³
